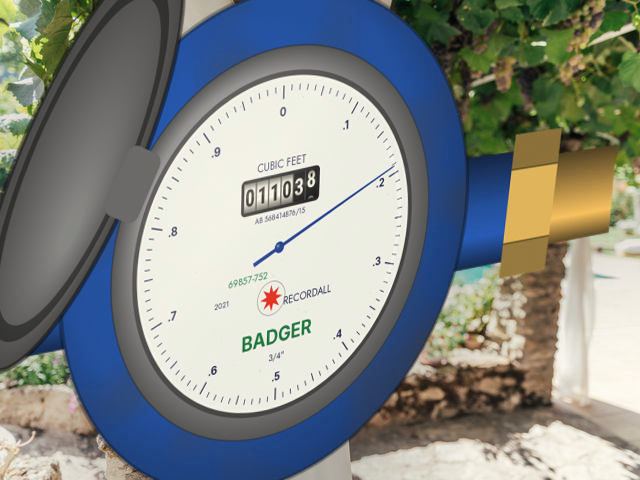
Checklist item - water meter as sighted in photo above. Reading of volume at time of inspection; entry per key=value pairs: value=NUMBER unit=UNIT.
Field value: value=11038.19 unit=ft³
